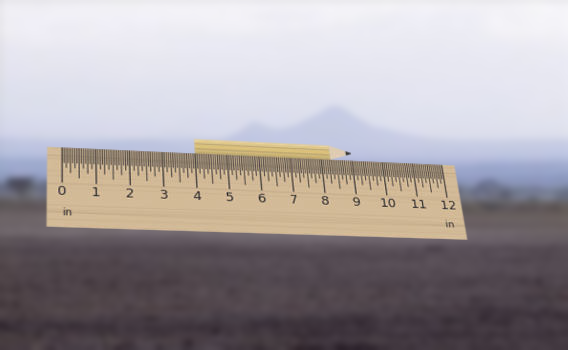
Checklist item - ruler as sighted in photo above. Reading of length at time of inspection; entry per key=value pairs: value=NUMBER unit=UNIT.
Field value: value=5 unit=in
